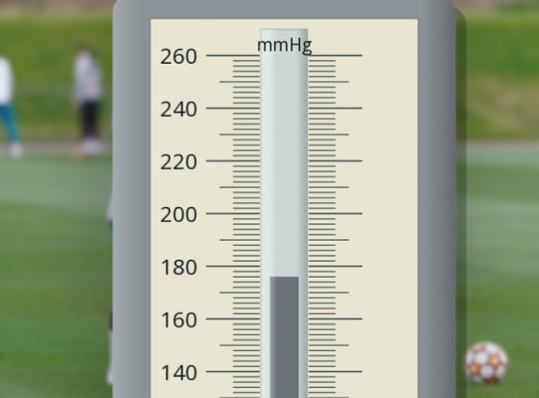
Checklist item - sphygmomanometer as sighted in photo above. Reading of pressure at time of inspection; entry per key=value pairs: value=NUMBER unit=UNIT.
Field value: value=176 unit=mmHg
